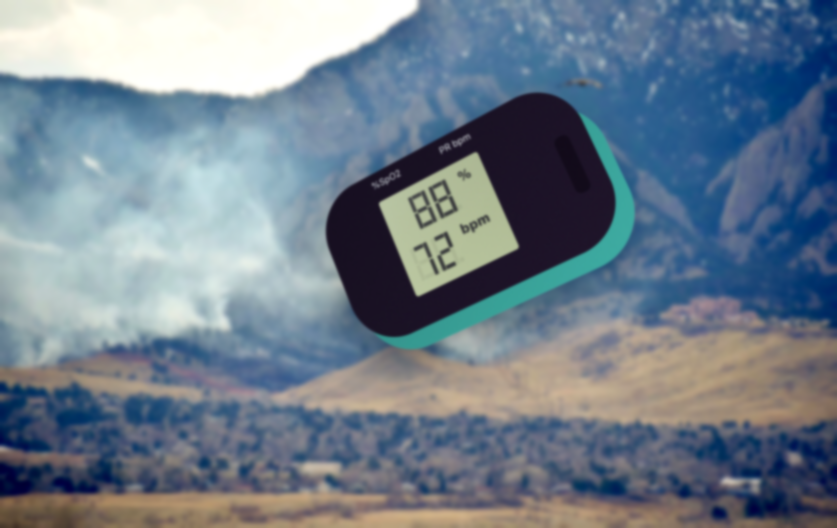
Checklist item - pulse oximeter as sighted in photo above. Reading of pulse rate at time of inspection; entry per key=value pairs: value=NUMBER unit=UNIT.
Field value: value=72 unit=bpm
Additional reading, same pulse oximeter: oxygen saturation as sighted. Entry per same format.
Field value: value=88 unit=%
